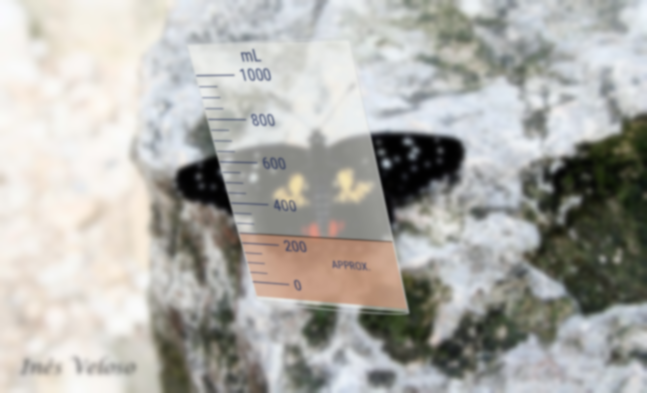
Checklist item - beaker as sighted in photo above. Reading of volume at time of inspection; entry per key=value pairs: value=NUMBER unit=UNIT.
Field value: value=250 unit=mL
